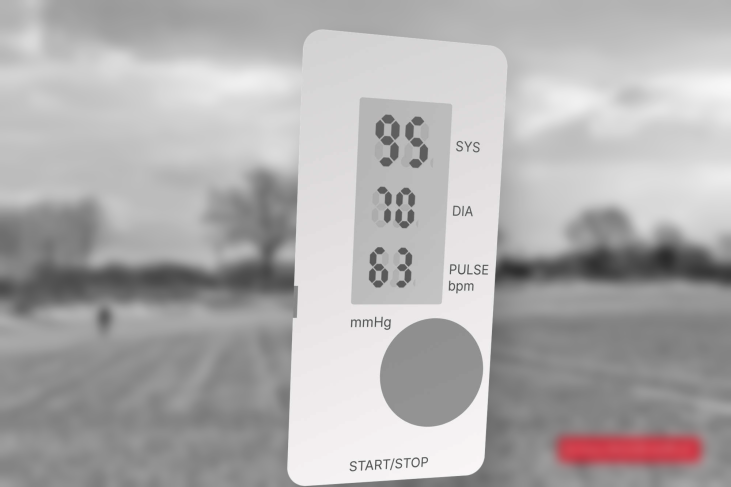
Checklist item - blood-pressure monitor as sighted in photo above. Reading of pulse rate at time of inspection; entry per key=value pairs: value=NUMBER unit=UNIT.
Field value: value=63 unit=bpm
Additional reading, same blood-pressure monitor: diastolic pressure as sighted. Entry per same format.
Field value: value=70 unit=mmHg
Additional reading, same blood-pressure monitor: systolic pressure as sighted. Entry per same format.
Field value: value=95 unit=mmHg
